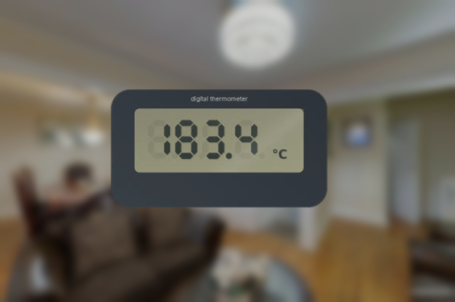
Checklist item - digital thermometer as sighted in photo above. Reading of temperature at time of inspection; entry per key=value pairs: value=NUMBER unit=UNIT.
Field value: value=183.4 unit=°C
